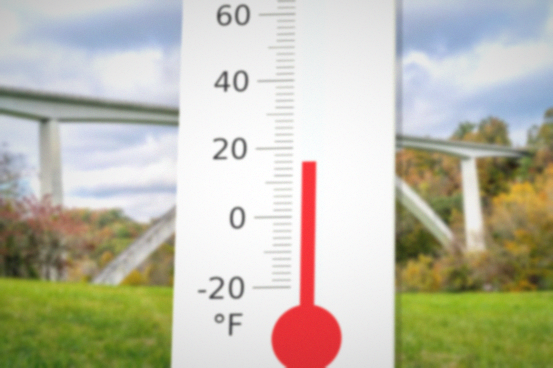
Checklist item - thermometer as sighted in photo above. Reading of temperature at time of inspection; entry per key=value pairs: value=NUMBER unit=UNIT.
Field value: value=16 unit=°F
